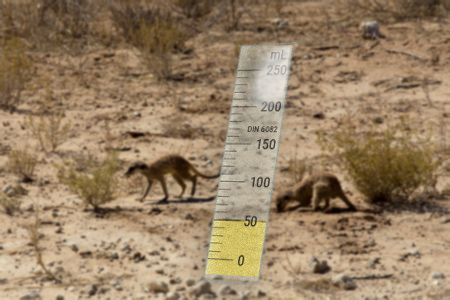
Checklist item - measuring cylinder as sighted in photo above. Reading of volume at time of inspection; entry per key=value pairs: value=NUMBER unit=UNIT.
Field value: value=50 unit=mL
